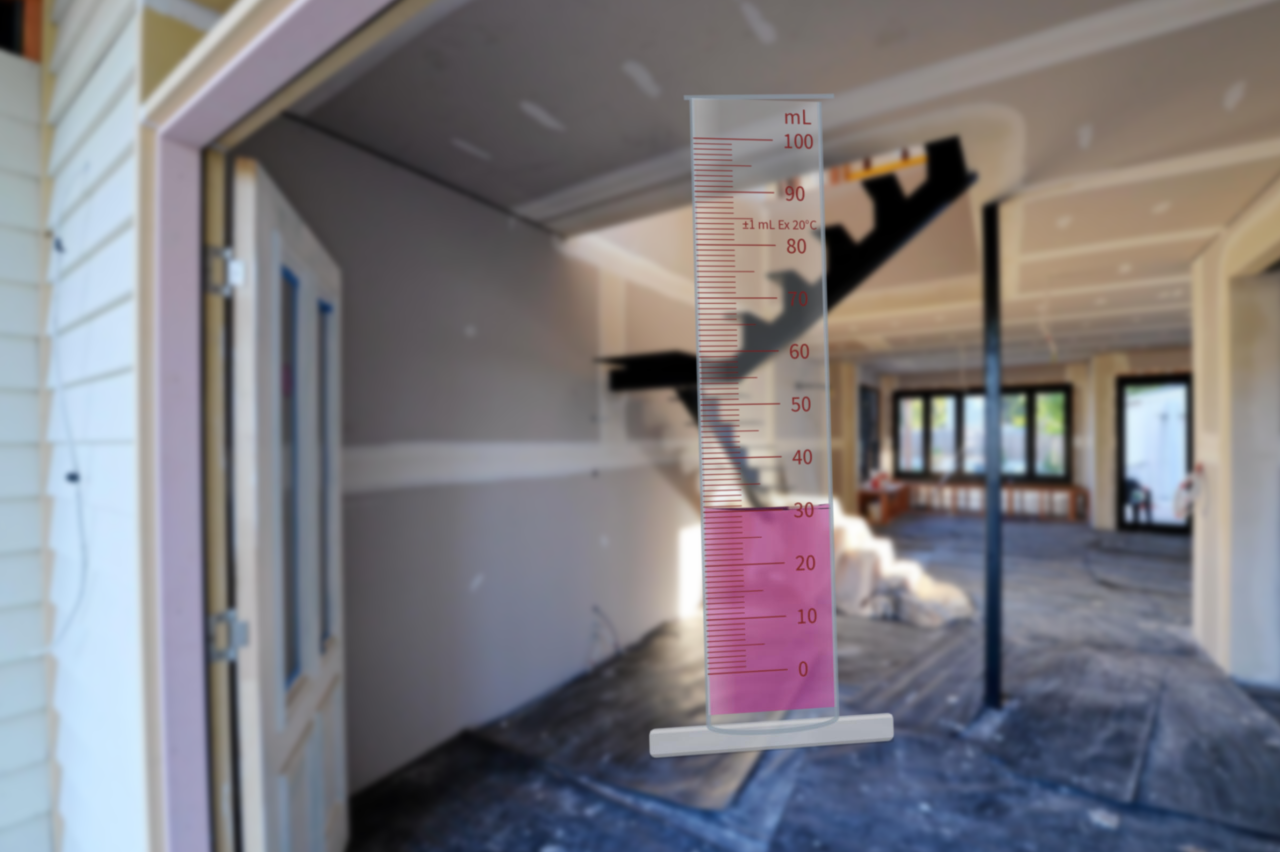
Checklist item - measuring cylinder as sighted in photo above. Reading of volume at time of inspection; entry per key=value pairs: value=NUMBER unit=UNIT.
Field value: value=30 unit=mL
